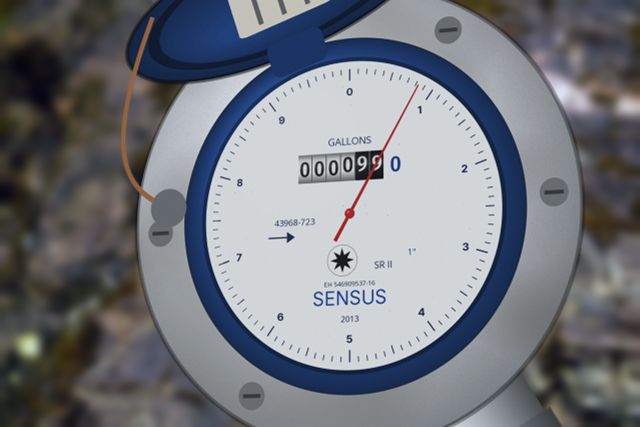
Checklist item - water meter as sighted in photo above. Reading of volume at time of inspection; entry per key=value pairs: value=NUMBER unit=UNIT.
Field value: value=990.8 unit=gal
